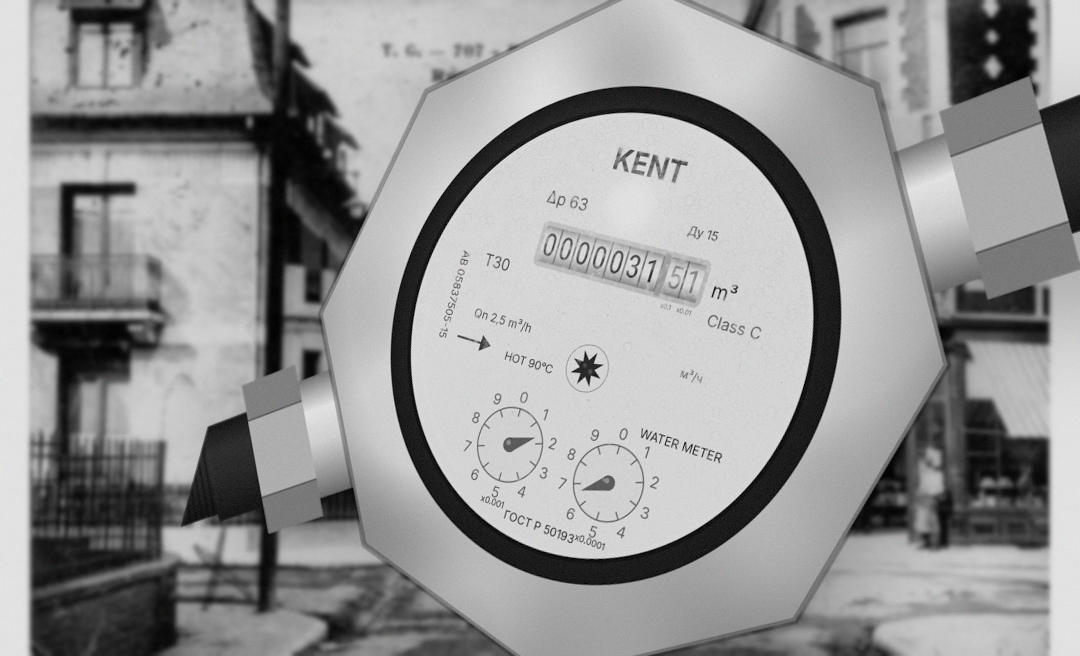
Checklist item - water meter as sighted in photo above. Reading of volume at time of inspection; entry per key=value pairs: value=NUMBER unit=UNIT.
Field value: value=31.5116 unit=m³
